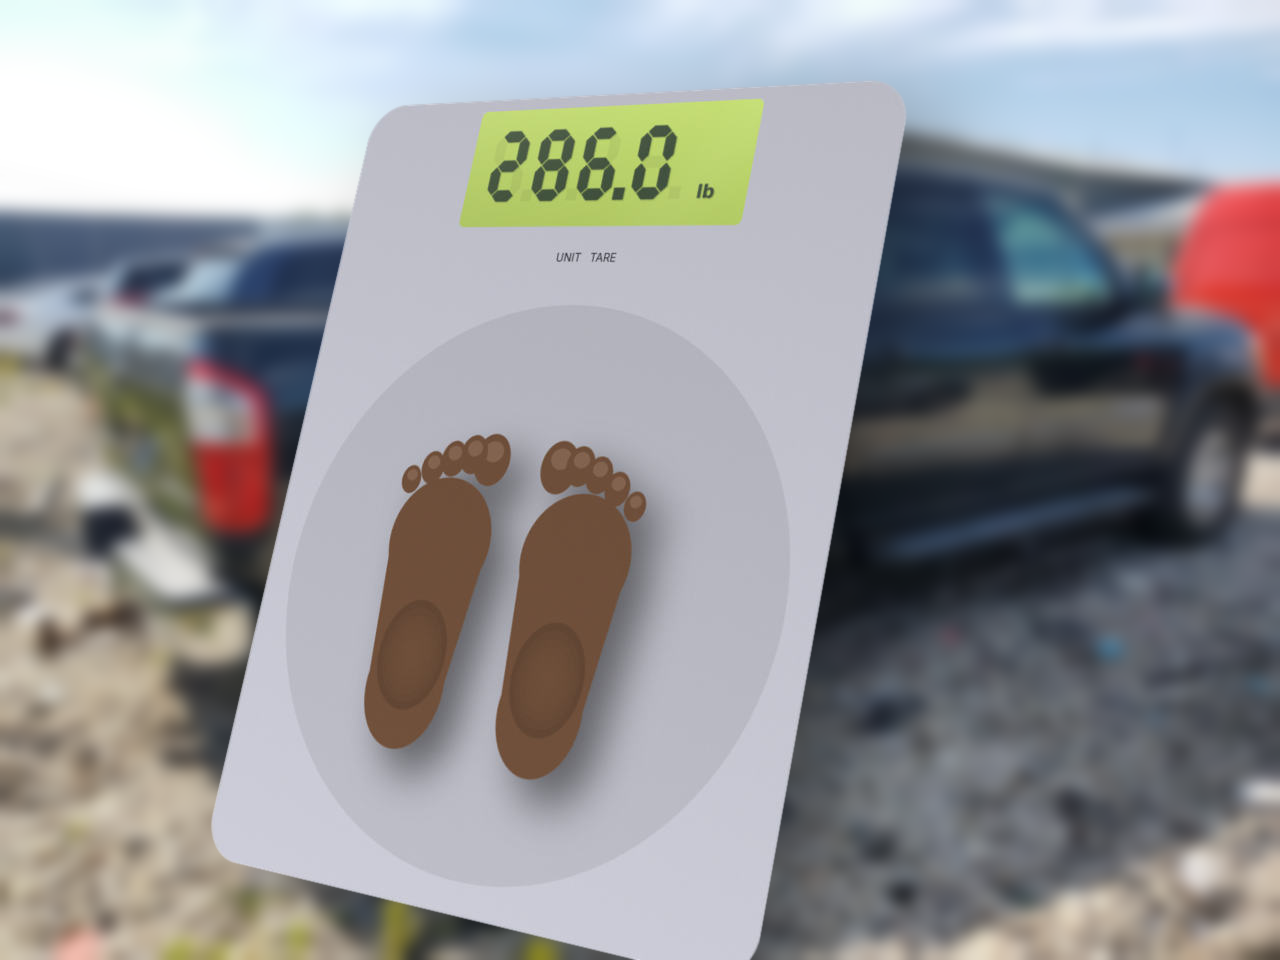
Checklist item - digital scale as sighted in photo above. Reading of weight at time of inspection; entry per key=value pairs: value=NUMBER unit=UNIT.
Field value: value=286.0 unit=lb
